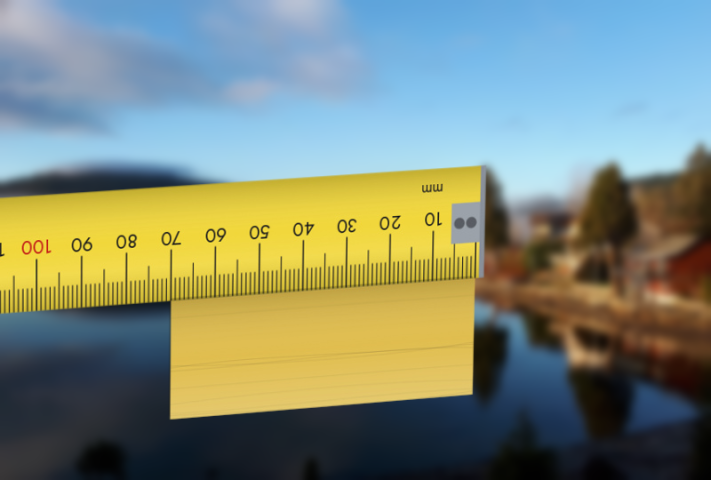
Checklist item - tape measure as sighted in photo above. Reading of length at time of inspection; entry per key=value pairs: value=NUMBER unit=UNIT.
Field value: value=70 unit=mm
